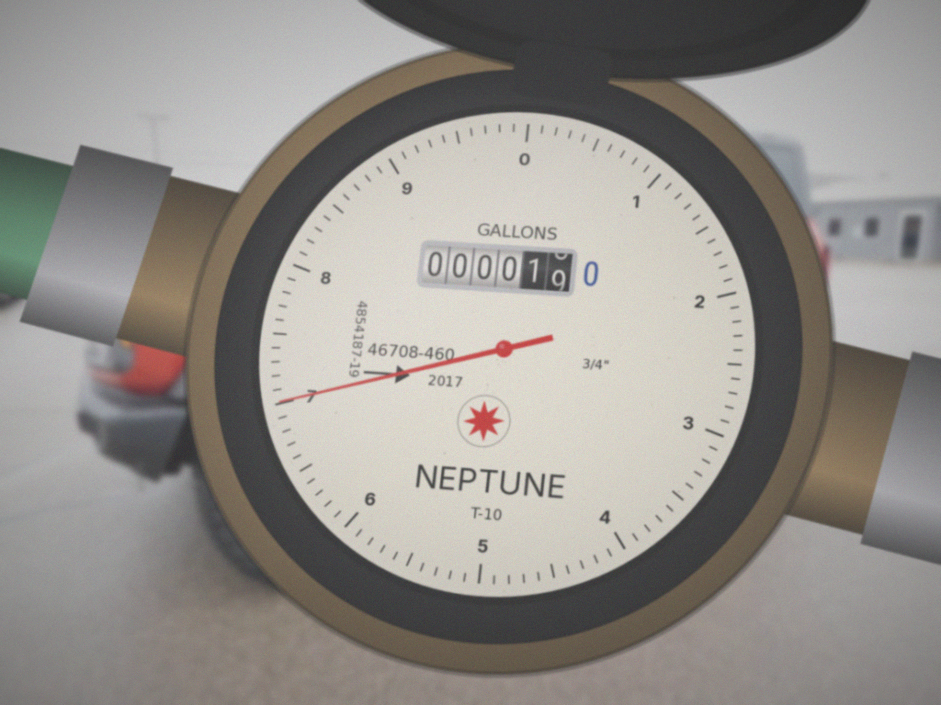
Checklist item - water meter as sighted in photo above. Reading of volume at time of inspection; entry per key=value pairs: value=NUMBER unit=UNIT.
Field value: value=187.0 unit=gal
